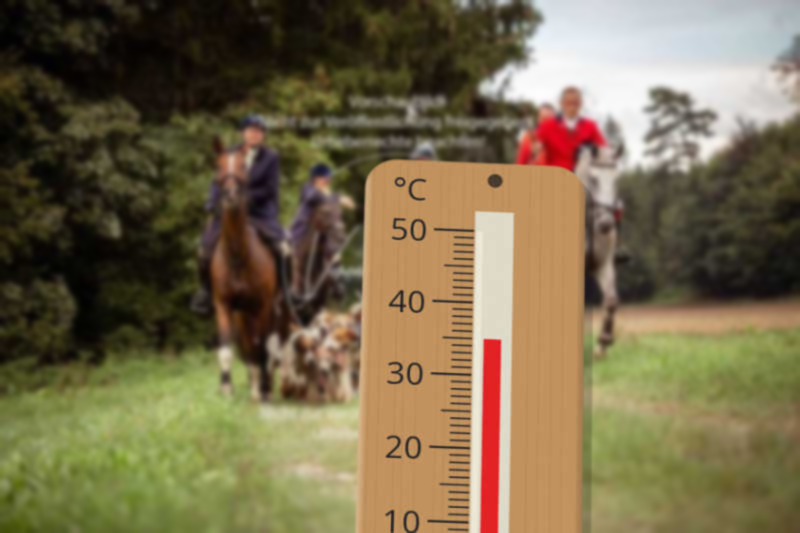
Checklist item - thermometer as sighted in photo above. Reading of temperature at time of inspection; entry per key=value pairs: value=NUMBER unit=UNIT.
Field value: value=35 unit=°C
